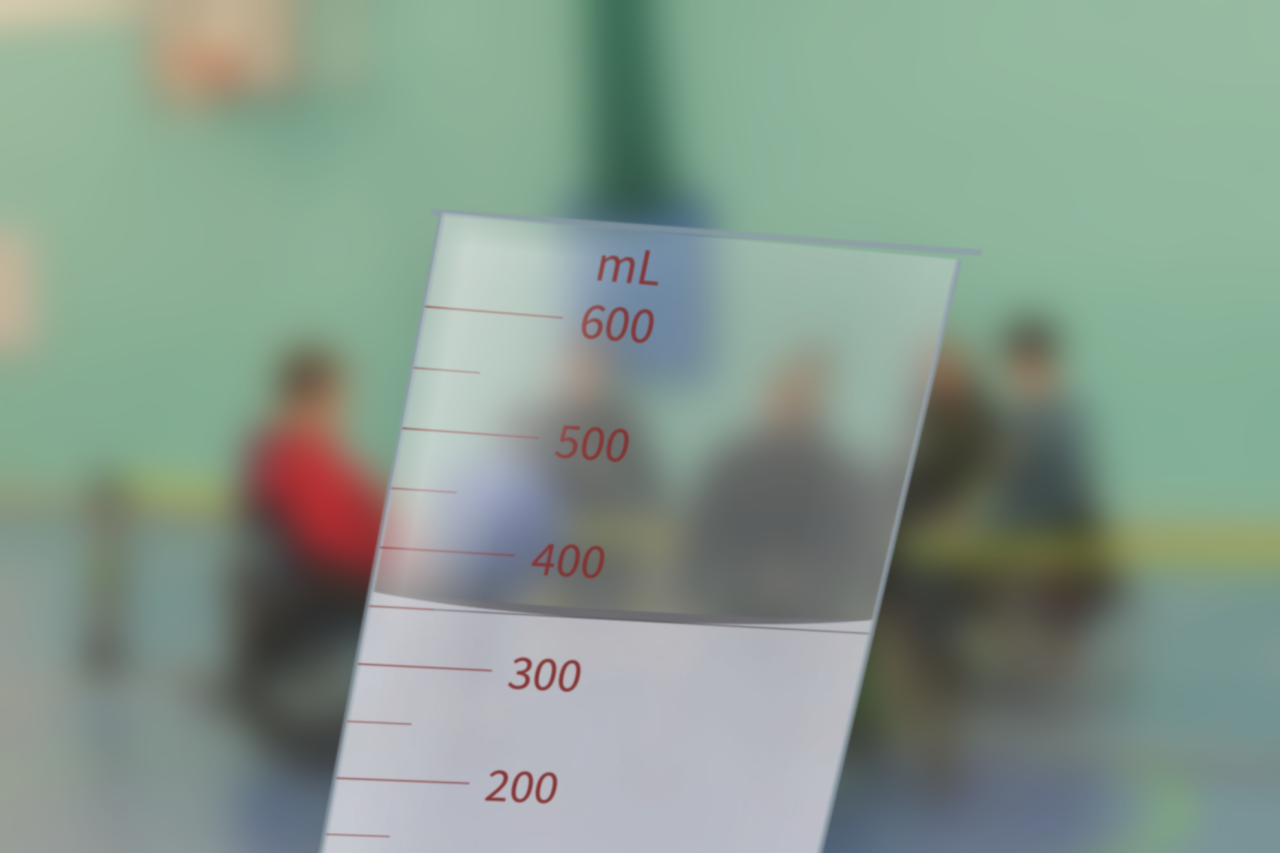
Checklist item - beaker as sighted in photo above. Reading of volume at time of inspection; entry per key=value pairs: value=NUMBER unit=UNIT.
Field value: value=350 unit=mL
